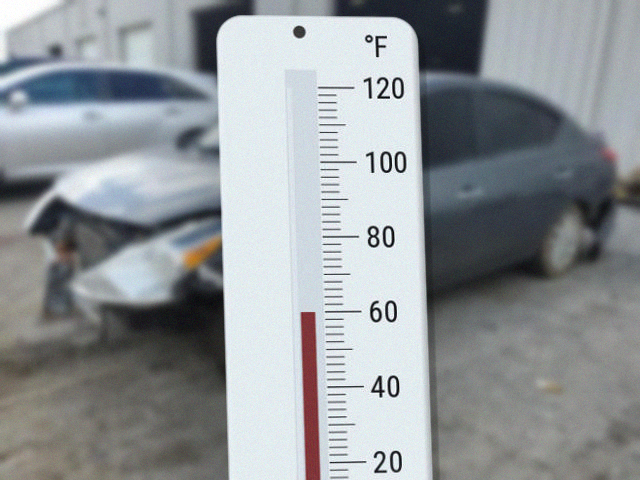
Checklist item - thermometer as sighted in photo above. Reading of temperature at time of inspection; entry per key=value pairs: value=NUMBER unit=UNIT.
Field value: value=60 unit=°F
